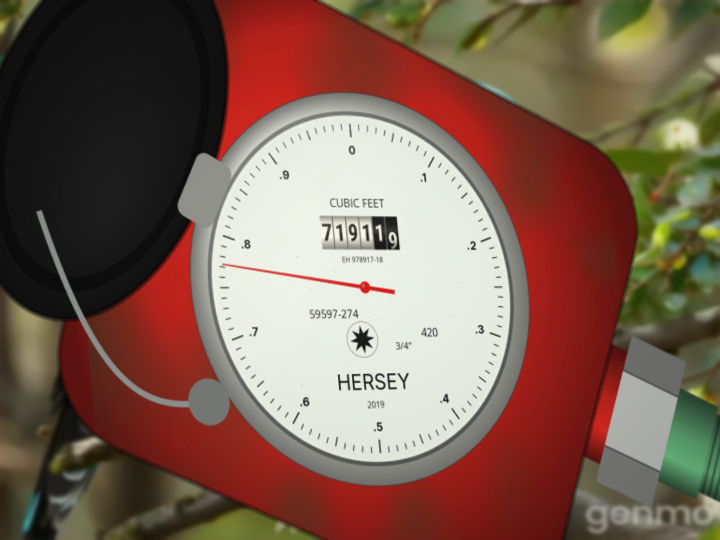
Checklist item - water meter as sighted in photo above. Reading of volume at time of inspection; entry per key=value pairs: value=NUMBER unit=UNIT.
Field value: value=719118.77 unit=ft³
